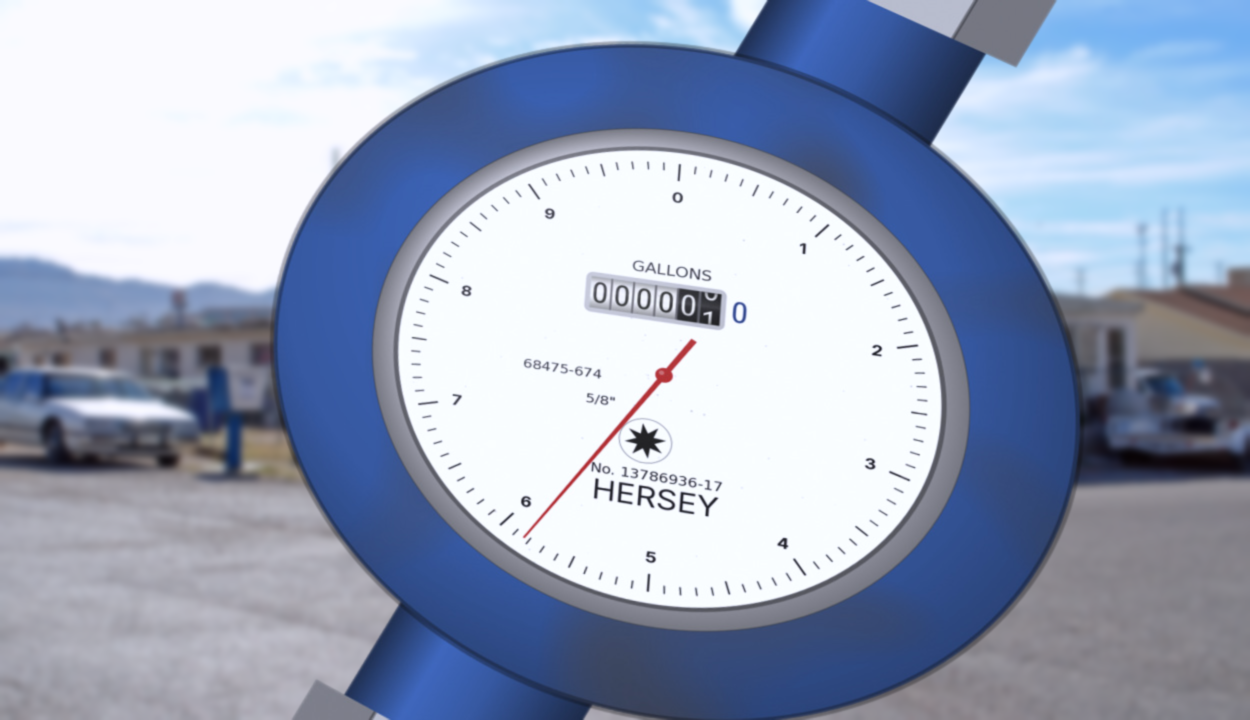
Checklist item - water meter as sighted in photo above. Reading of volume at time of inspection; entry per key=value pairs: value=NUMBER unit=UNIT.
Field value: value=5.8 unit=gal
